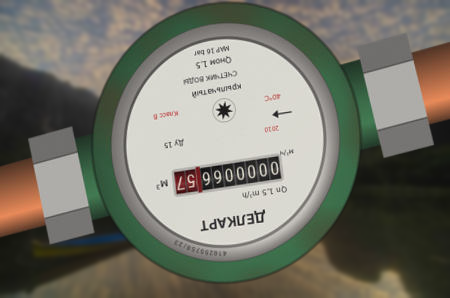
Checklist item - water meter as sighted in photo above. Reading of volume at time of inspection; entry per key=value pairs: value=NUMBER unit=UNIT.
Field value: value=66.57 unit=m³
